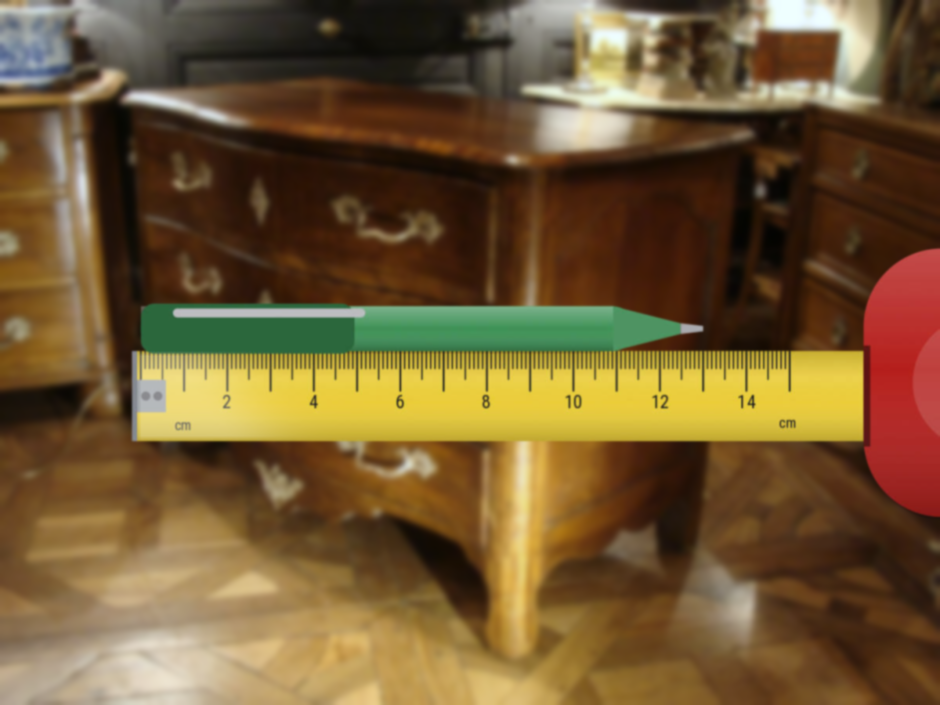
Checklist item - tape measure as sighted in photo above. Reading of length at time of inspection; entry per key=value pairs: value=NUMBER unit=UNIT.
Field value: value=13 unit=cm
